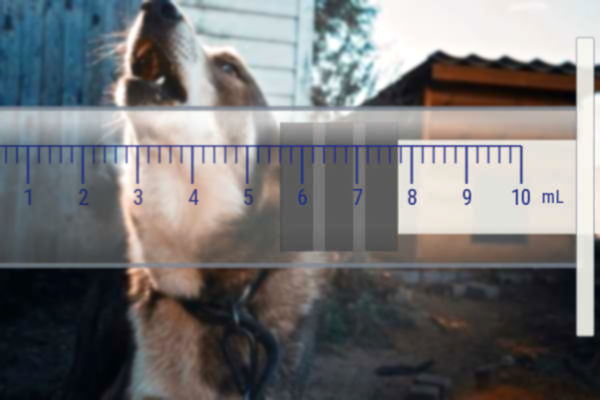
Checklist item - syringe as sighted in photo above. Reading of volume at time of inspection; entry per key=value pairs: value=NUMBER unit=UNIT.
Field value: value=5.6 unit=mL
